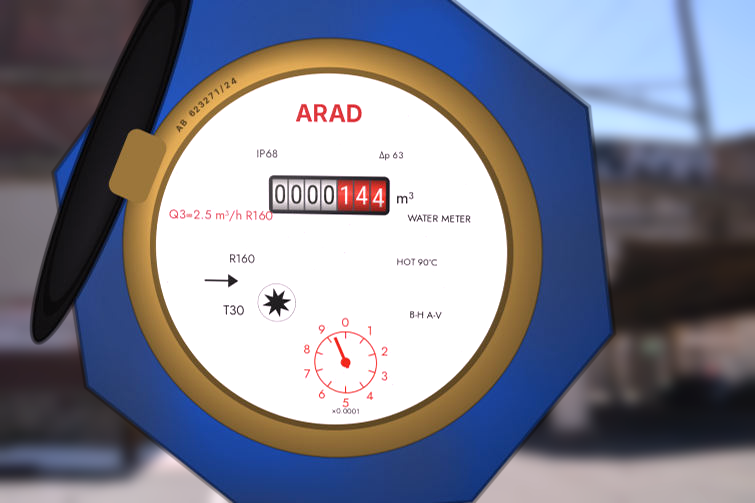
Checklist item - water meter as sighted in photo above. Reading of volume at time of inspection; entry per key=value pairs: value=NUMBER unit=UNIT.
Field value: value=0.1439 unit=m³
